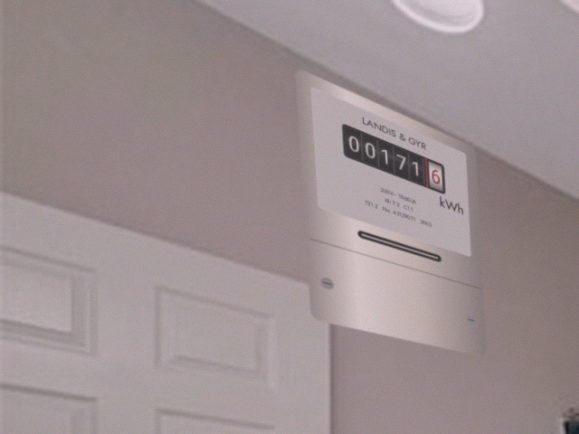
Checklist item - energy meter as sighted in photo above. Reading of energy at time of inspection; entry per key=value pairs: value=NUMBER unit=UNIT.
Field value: value=171.6 unit=kWh
